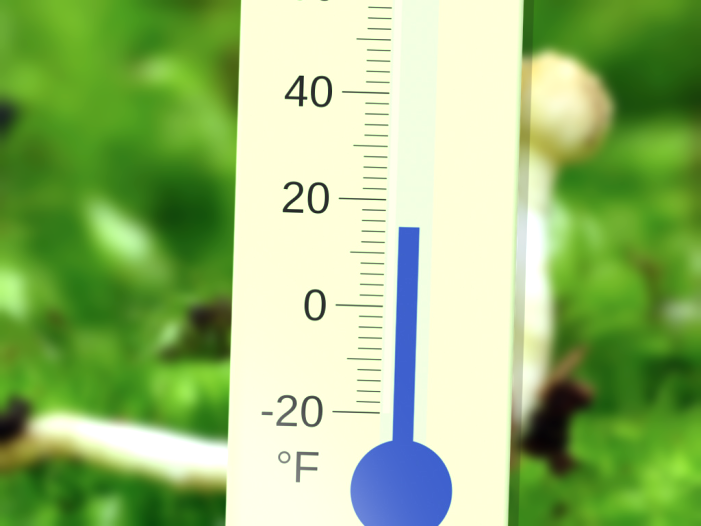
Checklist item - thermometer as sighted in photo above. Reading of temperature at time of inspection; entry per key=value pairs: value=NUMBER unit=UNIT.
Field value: value=15 unit=°F
